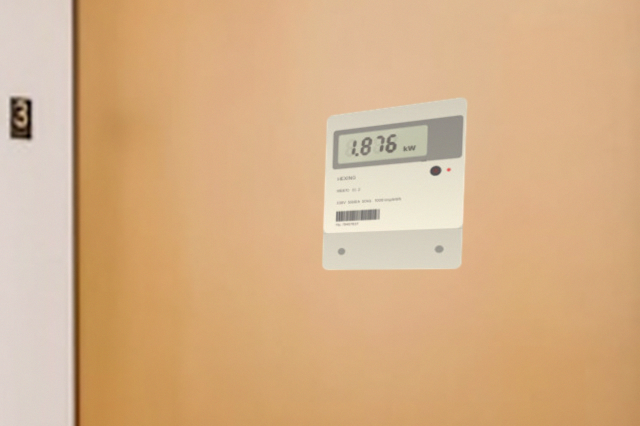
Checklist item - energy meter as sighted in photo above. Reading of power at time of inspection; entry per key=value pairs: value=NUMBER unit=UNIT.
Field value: value=1.876 unit=kW
